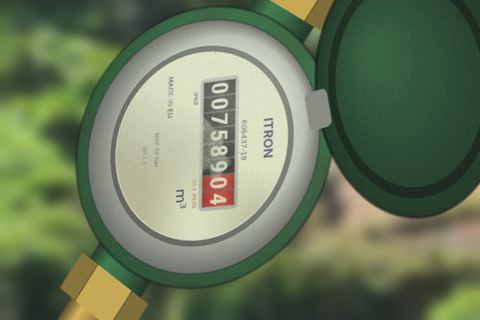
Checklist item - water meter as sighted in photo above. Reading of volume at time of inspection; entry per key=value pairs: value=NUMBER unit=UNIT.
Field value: value=7589.04 unit=m³
